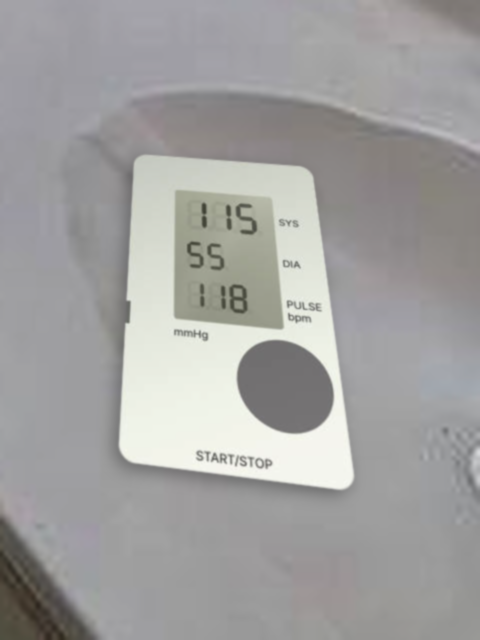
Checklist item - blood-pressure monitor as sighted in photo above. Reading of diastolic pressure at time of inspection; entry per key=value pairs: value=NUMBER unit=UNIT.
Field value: value=55 unit=mmHg
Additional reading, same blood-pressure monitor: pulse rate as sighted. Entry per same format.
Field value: value=118 unit=bpm
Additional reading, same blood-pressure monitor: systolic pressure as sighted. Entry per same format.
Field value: value=115 unit=mmHg
